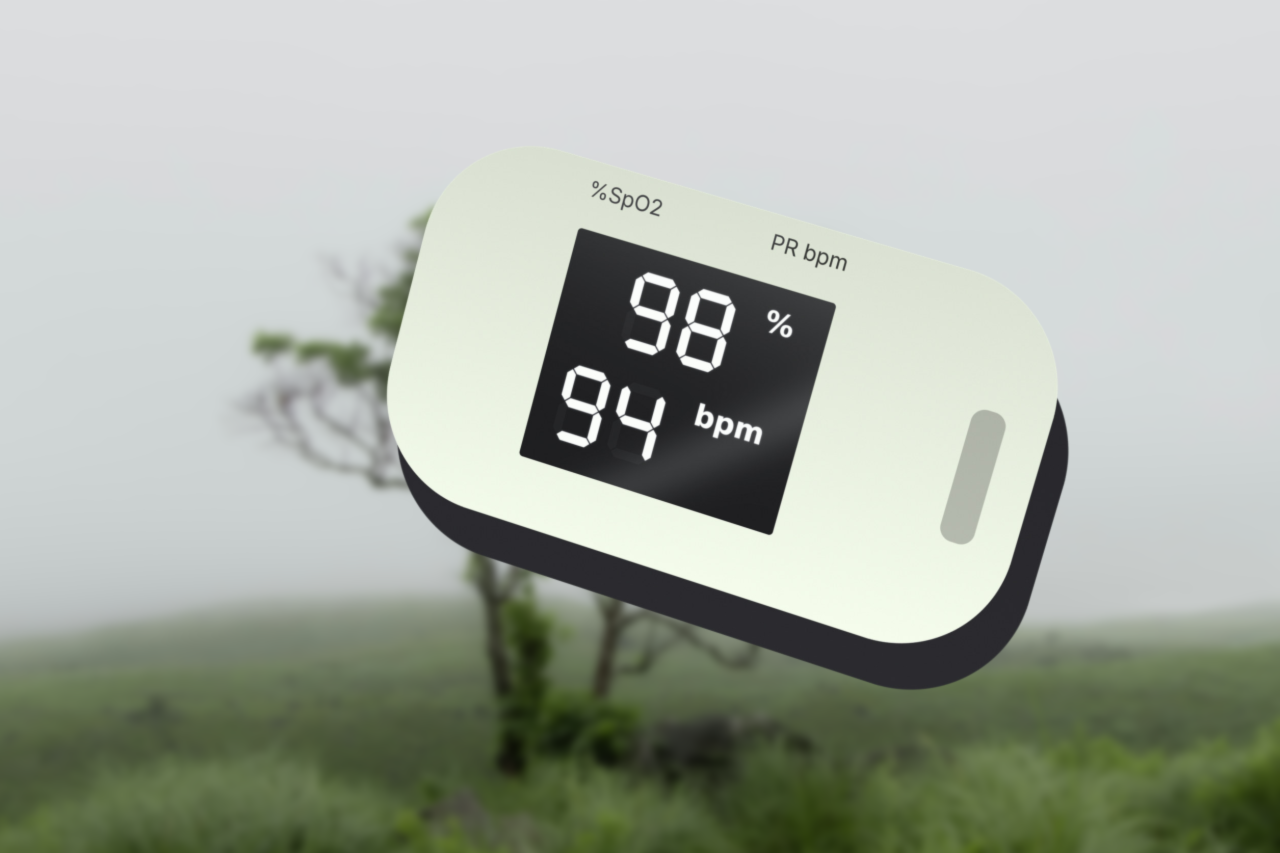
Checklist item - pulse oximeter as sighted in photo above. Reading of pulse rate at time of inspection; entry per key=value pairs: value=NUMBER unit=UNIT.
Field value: value=94 unit=bpm
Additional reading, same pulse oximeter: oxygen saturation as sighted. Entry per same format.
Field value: value=98 unit=%
